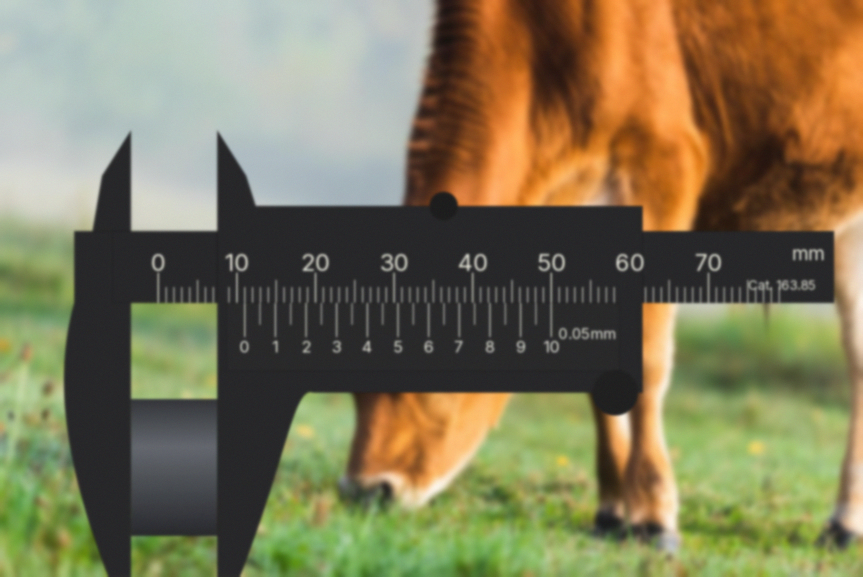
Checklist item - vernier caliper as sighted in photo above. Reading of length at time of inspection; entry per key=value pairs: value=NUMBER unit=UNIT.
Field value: value=11.0 unit=mm
